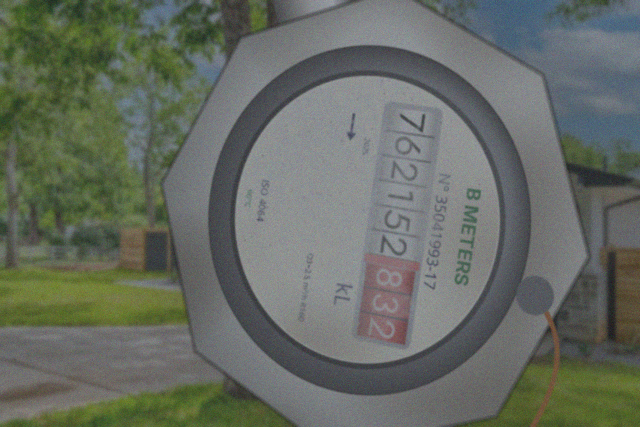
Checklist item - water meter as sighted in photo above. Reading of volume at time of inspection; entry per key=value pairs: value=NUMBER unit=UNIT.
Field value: value=762152.832 unit=kL
